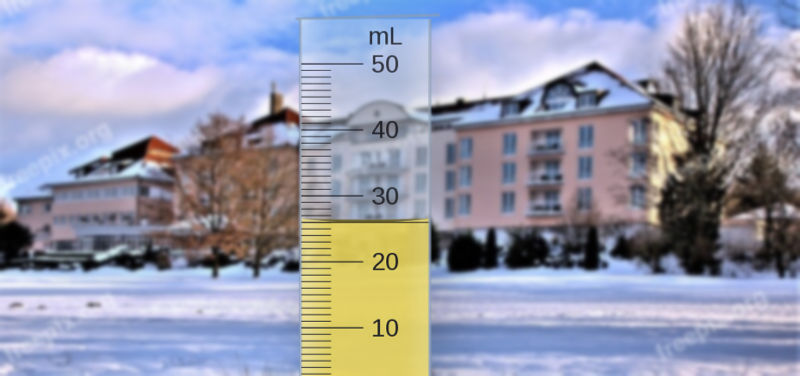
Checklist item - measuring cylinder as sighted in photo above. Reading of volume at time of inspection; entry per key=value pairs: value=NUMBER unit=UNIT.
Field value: value=26 unit=mL
